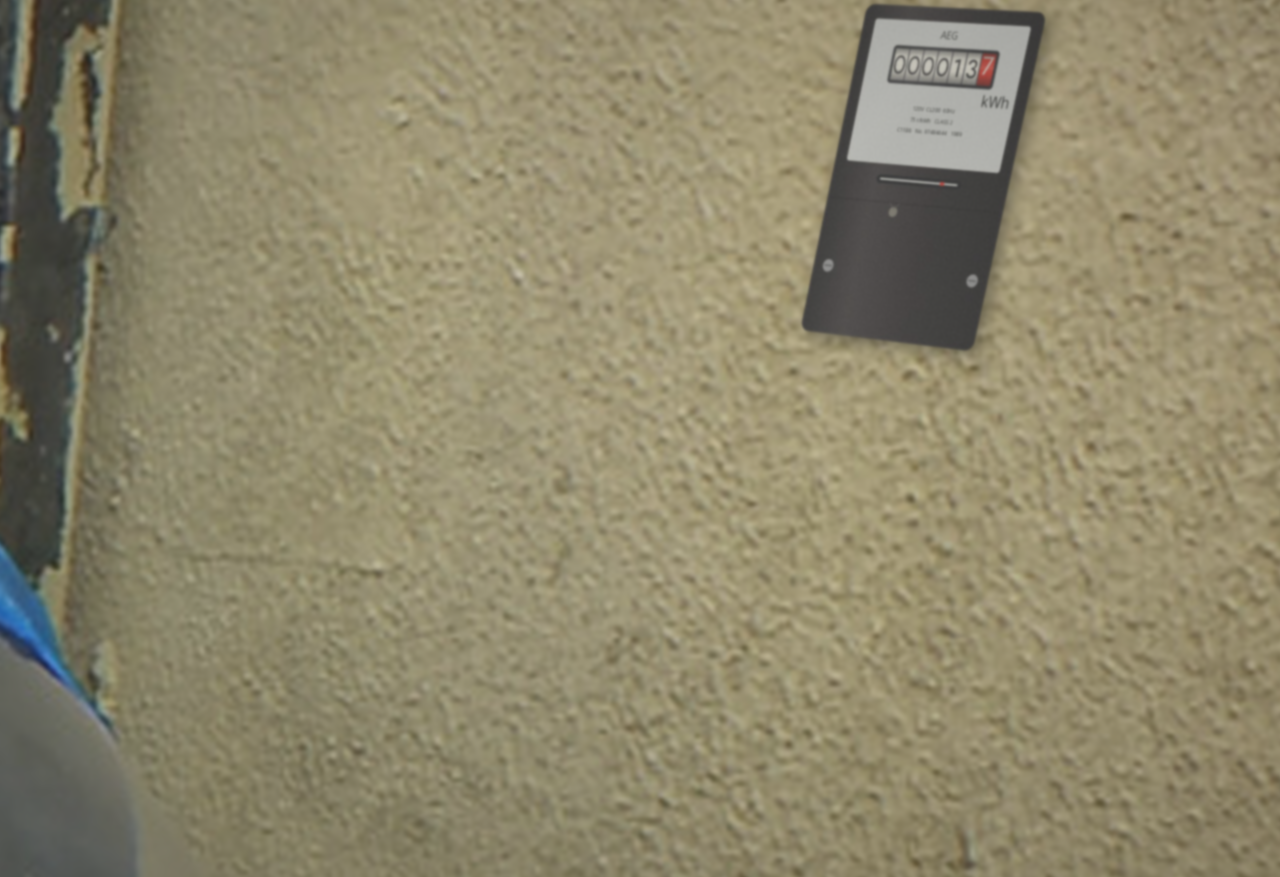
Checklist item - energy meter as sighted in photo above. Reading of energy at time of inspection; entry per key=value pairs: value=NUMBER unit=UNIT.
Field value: value=13.7 unit=kWh
